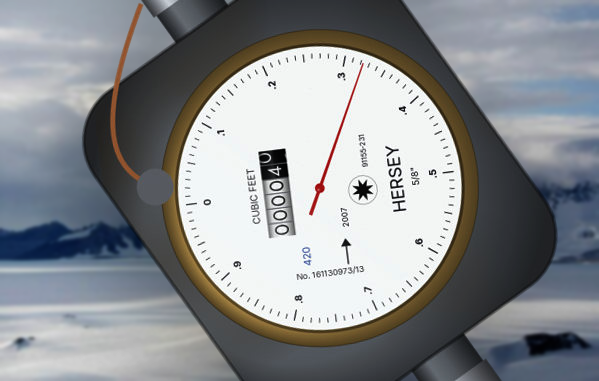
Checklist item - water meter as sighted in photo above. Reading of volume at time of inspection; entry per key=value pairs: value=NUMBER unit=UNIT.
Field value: value=40.32 unit=ft³
